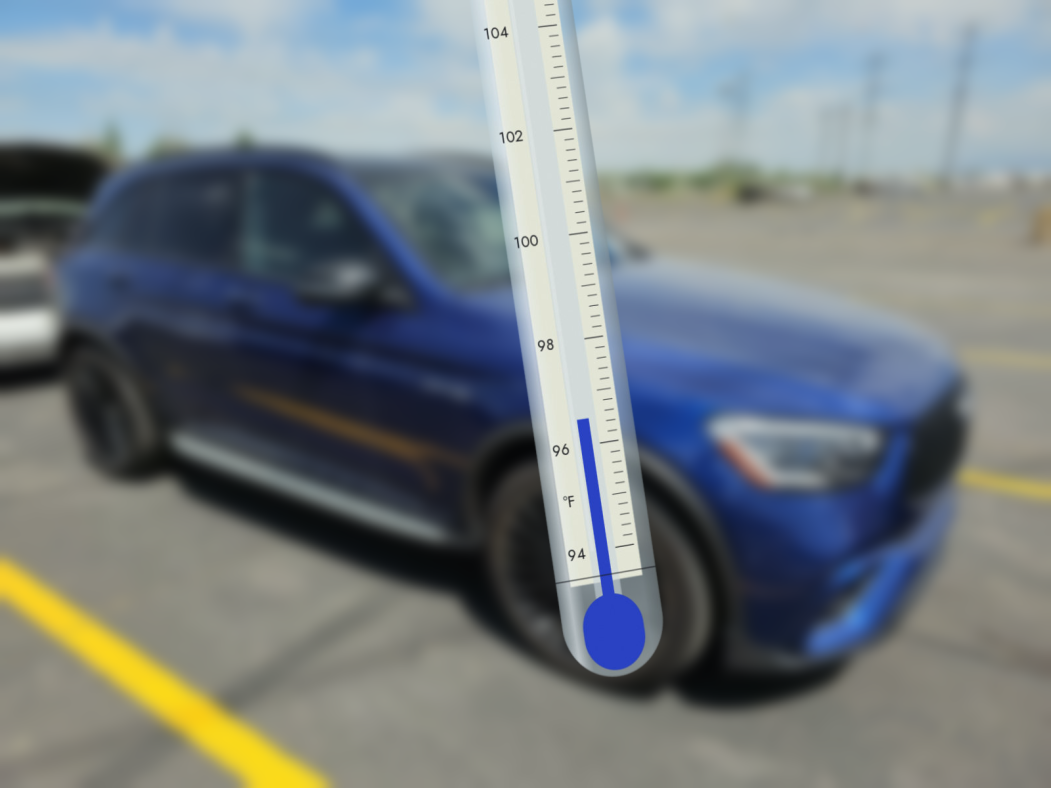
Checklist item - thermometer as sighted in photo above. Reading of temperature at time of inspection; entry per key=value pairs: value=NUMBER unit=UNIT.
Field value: value=96.5 unit=°F
